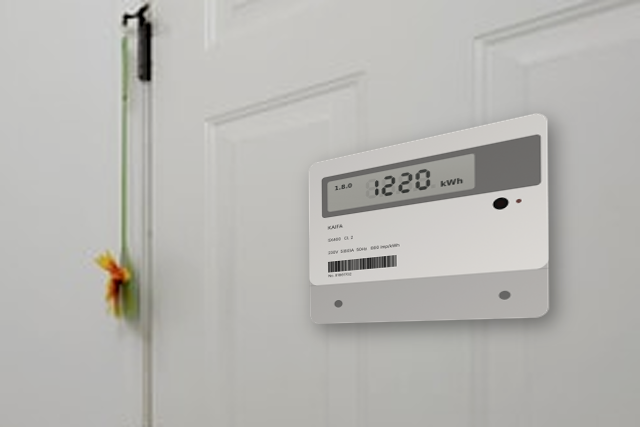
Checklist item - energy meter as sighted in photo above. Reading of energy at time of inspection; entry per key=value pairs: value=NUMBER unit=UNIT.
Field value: value=1220 unit=kWh
